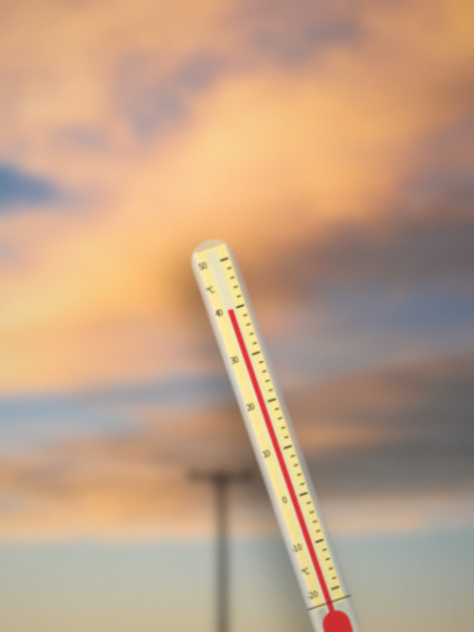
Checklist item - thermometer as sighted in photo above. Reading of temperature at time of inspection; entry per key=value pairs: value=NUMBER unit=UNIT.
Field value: value=40 unit=°C
